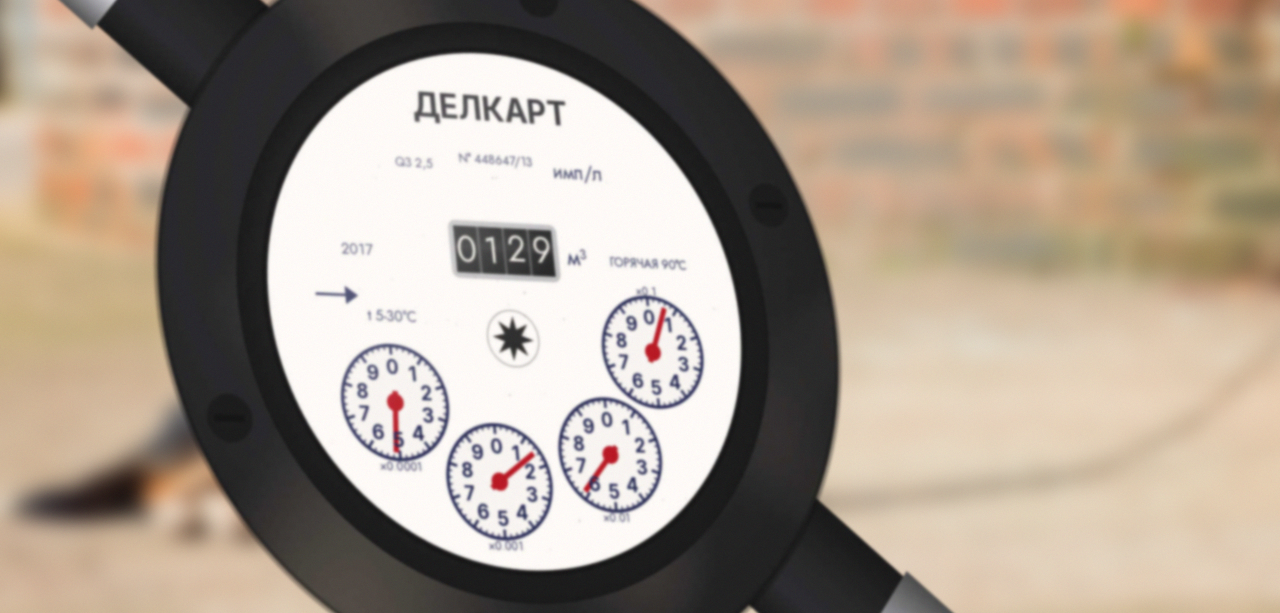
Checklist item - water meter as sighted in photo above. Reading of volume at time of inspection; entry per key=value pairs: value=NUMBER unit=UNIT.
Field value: value=129.0615 unit=m³
